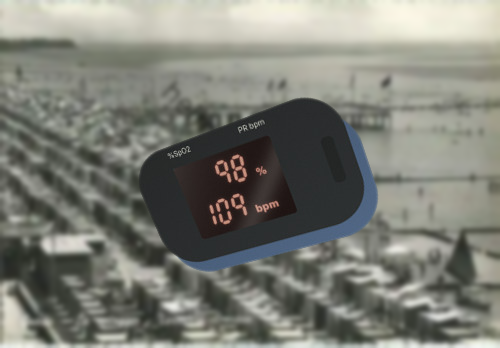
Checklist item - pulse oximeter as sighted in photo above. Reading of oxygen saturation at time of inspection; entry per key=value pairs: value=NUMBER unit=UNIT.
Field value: value=98 unit=%
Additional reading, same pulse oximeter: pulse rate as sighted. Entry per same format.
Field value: value=109 unit=bpm
